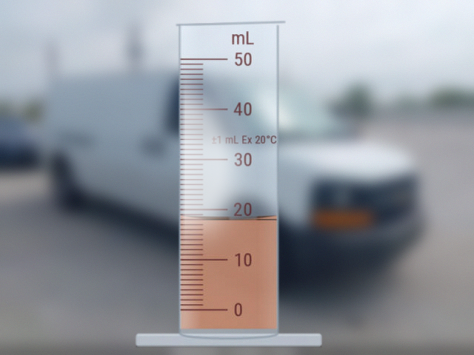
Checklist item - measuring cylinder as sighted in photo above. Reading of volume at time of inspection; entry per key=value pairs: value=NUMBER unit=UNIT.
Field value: value=18 unit=mL
